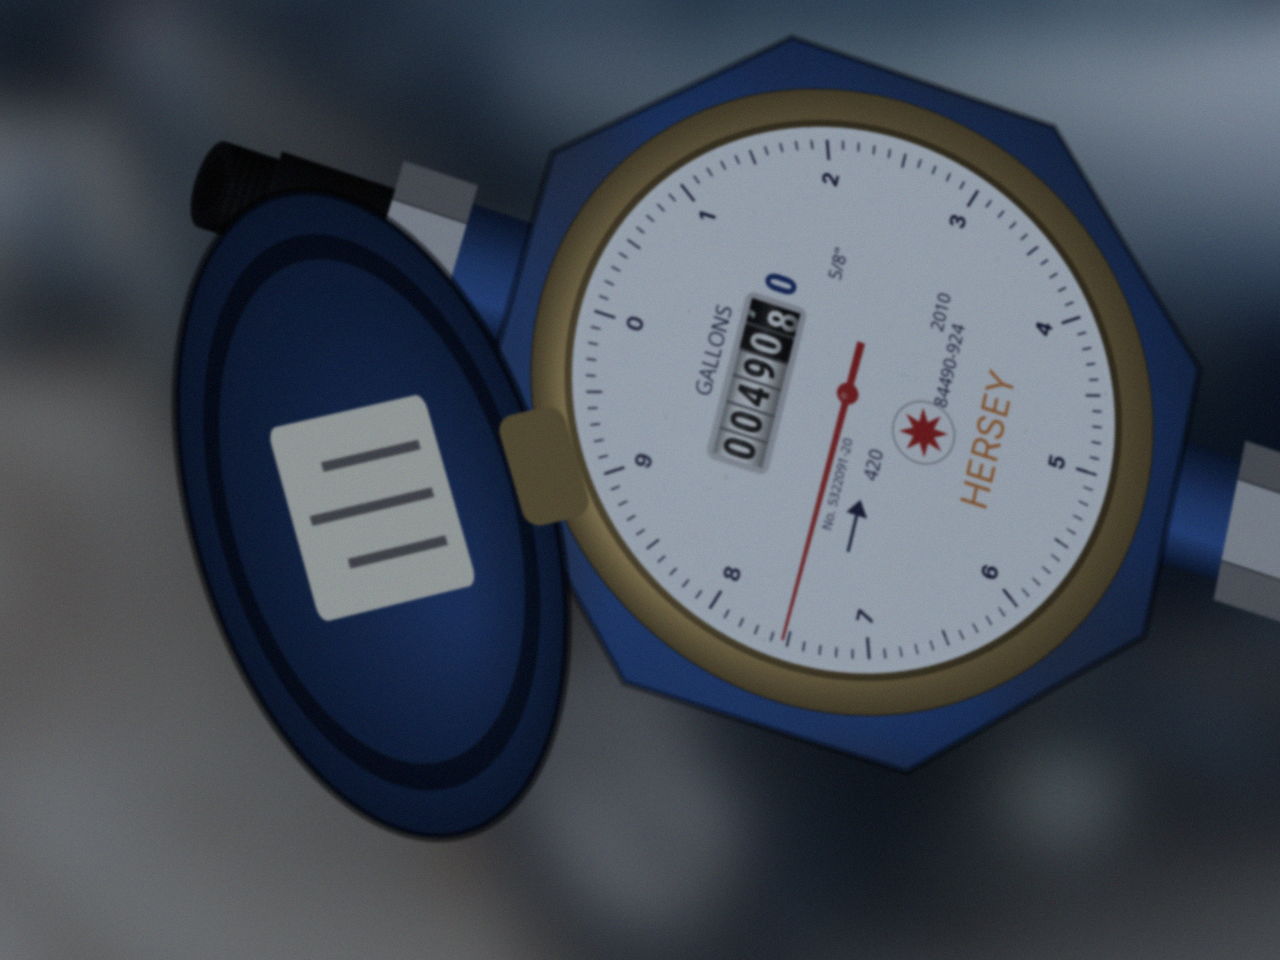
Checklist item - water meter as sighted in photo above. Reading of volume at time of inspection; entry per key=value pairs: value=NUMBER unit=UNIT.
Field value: value=49077.5 unit=gal
